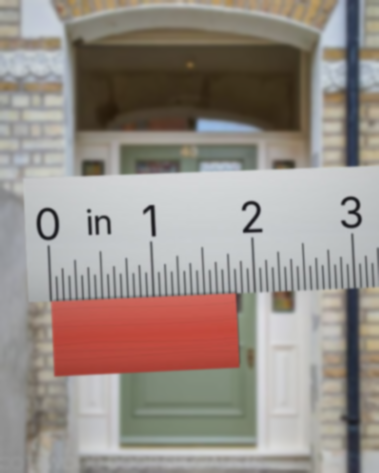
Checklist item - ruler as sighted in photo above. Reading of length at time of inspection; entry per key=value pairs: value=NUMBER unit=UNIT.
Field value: value=1.8125 unit=in
